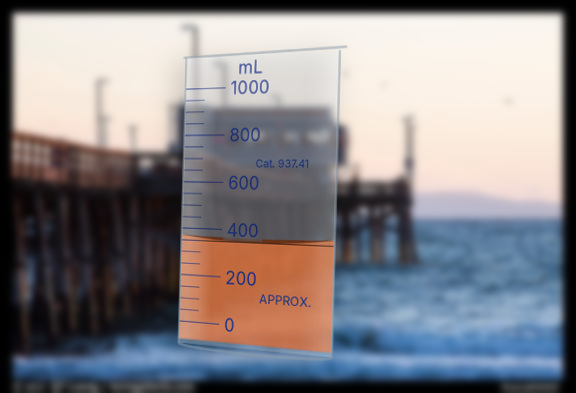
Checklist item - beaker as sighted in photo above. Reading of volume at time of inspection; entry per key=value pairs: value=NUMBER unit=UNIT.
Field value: value=350 unit=mL
